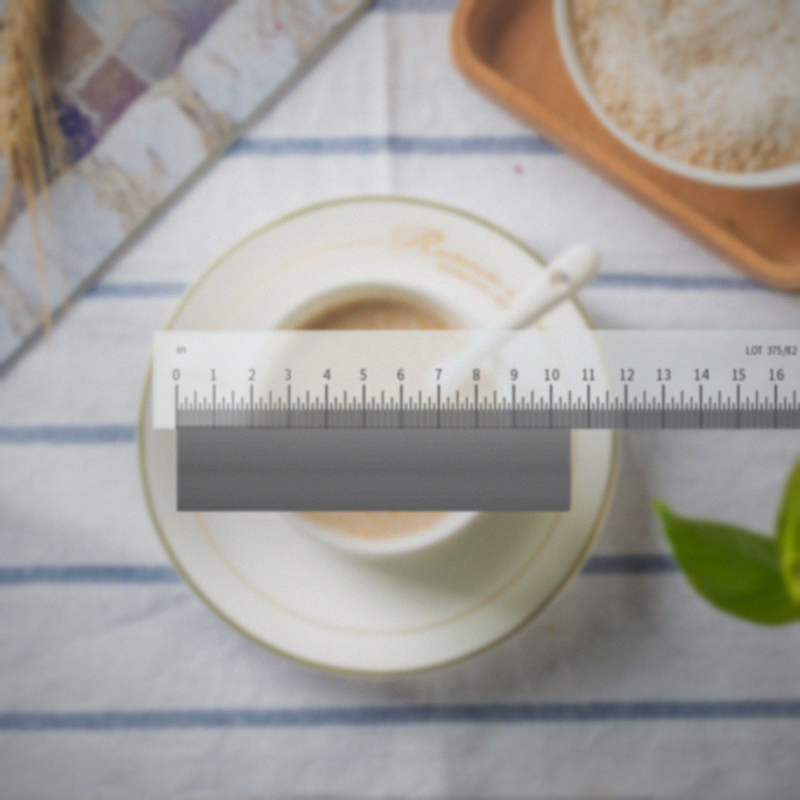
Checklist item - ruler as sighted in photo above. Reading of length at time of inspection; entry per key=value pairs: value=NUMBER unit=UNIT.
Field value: value=10.5 unit=in
